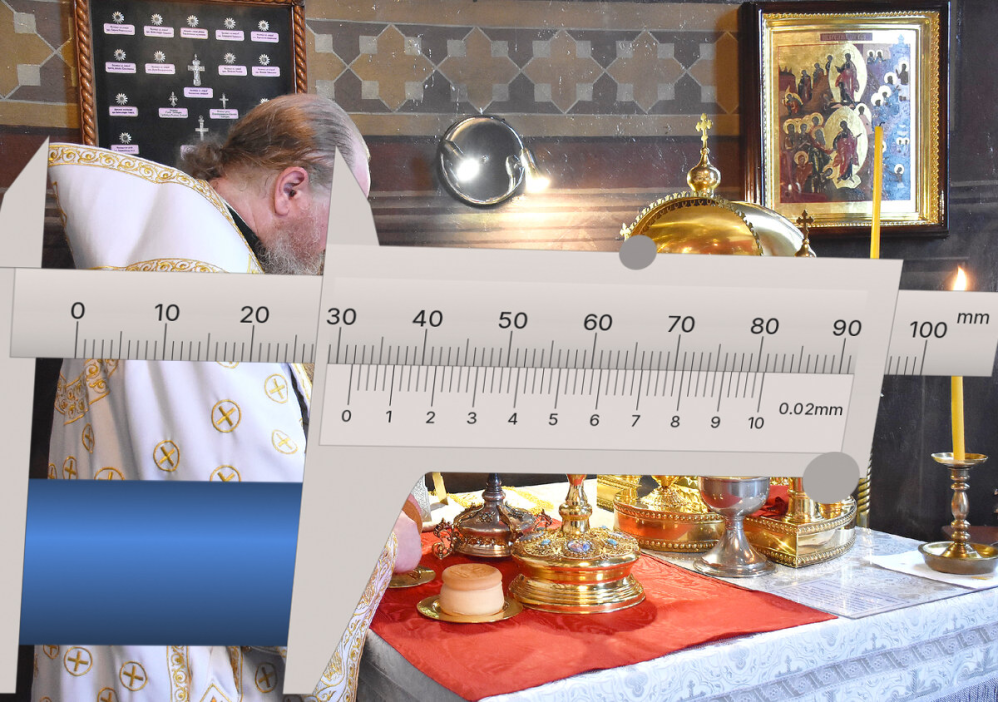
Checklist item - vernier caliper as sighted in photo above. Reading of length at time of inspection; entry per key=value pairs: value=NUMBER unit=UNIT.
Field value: value=31.8 unit=mm
